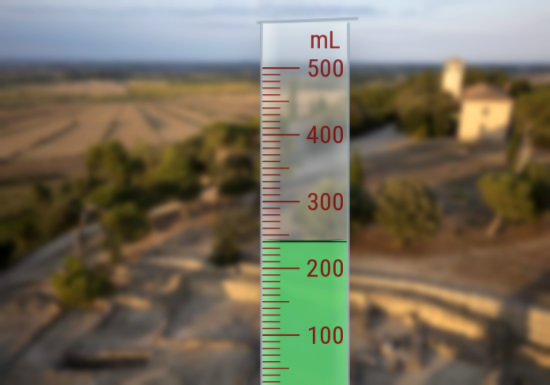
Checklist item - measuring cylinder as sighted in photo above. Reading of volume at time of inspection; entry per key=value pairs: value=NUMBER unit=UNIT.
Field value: value=240 unit=mL
